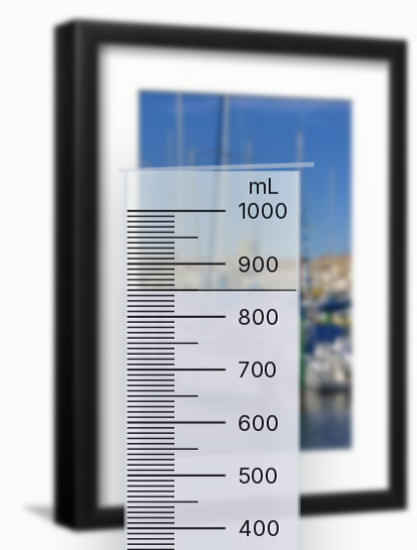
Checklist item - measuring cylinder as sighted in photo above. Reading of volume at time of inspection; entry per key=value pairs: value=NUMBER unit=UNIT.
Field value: value=850 unit=mL
